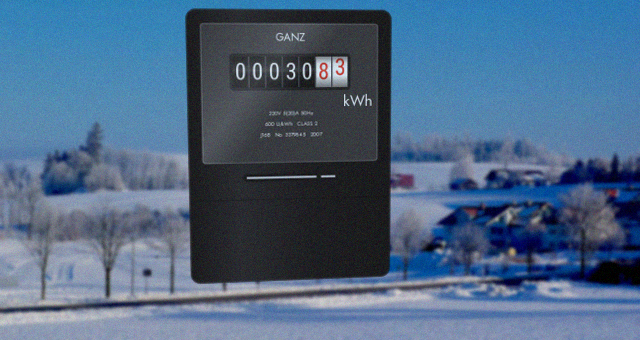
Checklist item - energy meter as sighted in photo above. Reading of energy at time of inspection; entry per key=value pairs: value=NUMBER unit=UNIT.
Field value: value=30.83 unit=kWh
